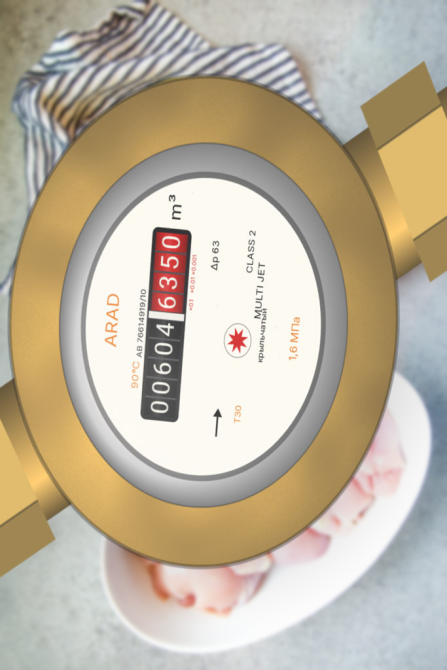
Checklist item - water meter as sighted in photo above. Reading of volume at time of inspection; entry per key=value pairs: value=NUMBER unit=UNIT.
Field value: value=604.6350 unit=m³
